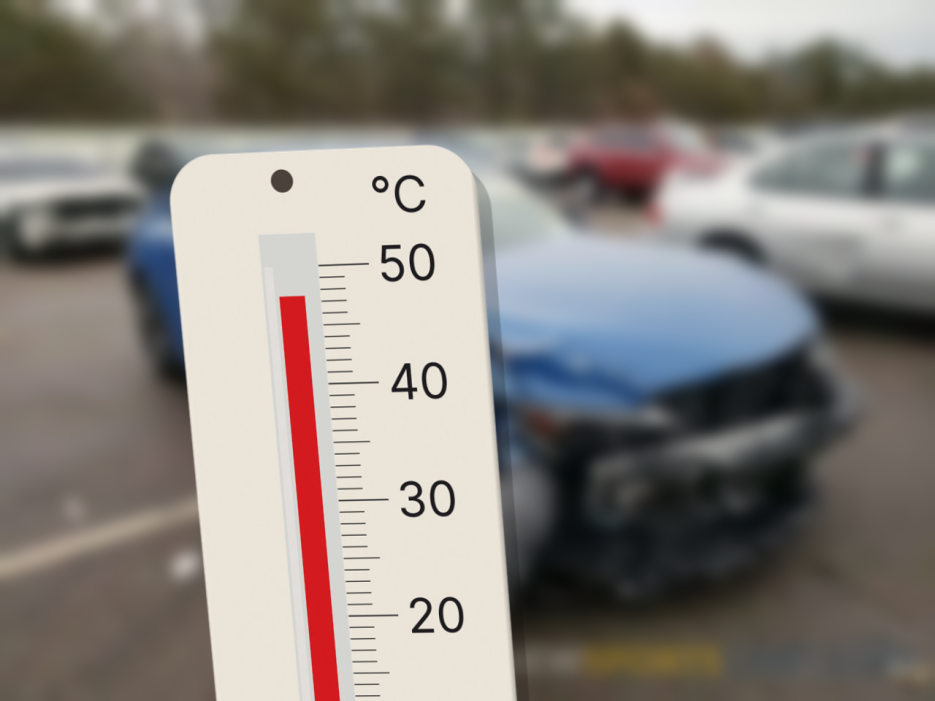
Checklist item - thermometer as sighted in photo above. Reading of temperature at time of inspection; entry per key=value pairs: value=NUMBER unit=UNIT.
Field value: value=47.5 unit=°C
